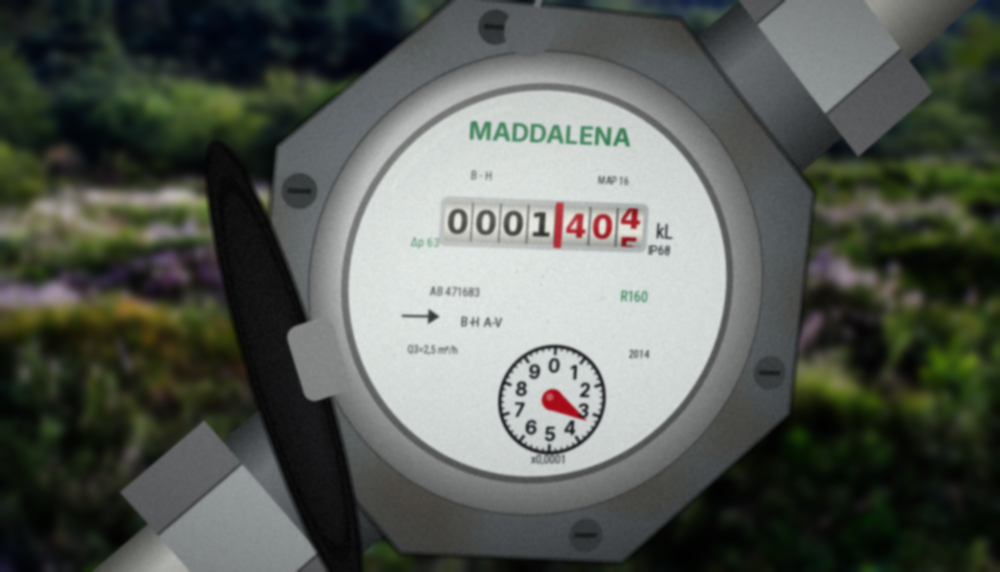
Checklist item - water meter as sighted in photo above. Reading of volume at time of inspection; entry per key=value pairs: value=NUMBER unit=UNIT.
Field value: value=1.4043 unit=kL
